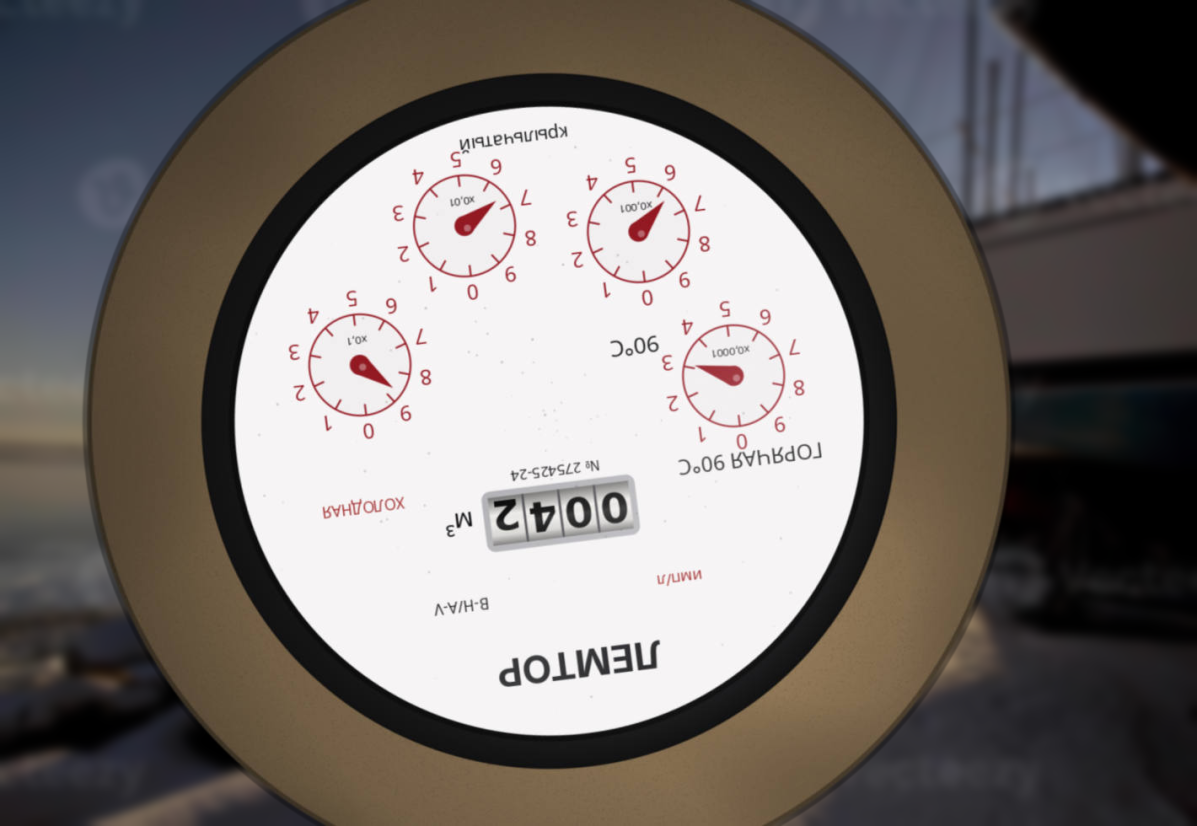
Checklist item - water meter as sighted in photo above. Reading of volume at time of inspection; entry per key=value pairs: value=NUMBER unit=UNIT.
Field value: value=41.8663 unit=m³
